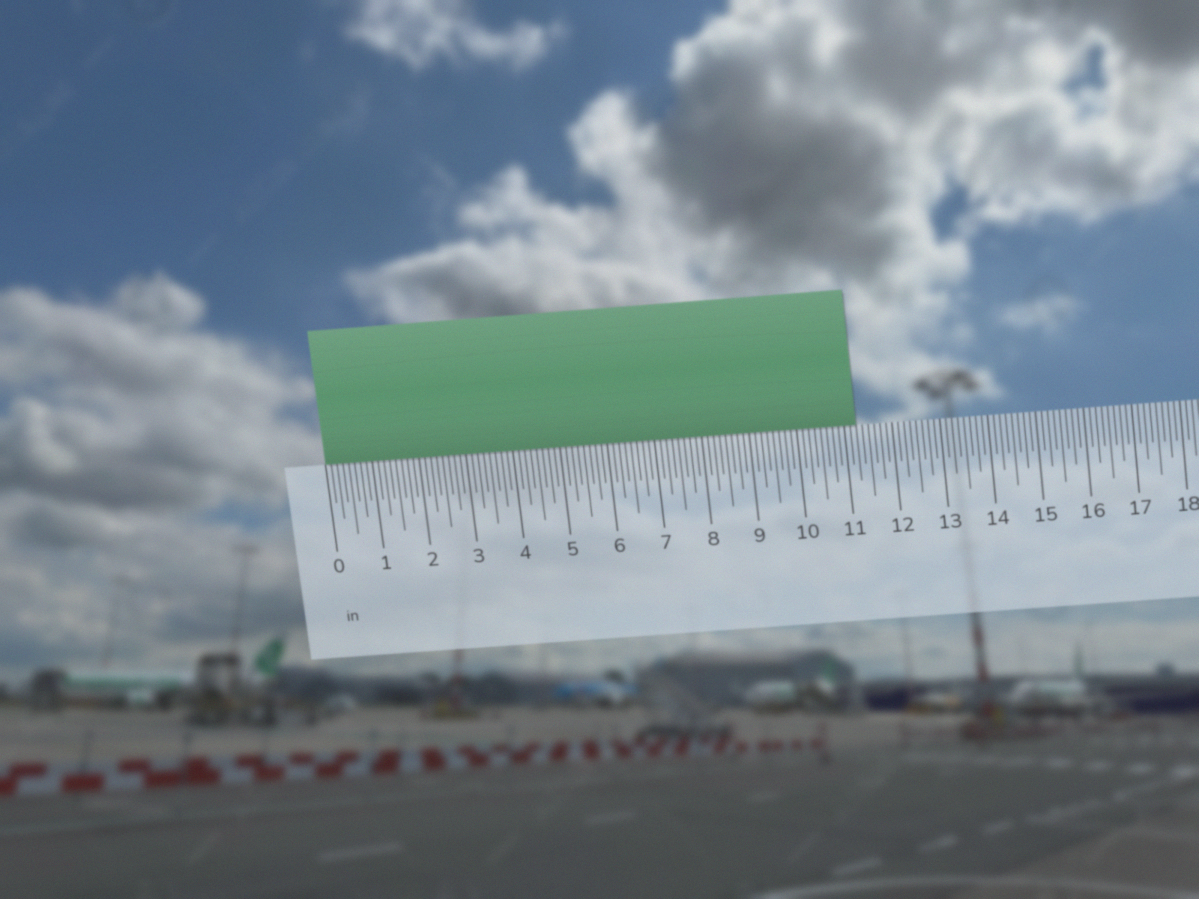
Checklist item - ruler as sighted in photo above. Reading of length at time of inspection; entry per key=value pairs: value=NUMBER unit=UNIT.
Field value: value=11.25 unit=in
